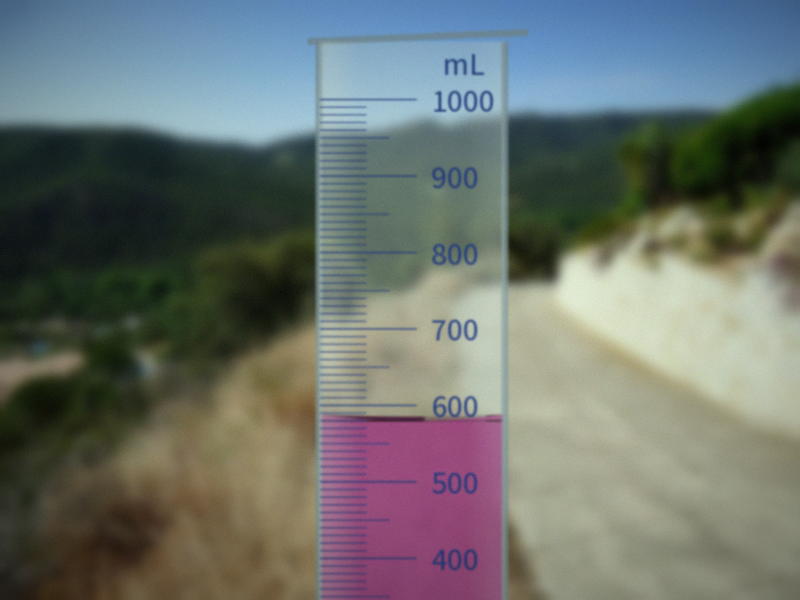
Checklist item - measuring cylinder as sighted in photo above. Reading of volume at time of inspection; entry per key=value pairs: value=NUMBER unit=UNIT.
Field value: value=580 unit=mL
